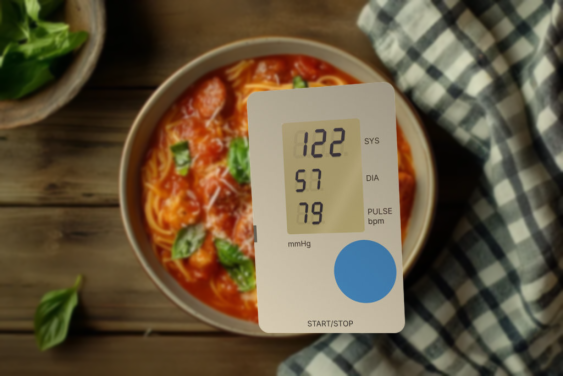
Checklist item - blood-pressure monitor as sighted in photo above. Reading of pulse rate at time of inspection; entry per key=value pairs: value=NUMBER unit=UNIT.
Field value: value=79 unit=bpm
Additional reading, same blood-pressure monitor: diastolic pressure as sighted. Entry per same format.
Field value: value=57 unit=mmHg
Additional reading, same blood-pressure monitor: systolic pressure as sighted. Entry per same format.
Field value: value=122 unit=mmHg
